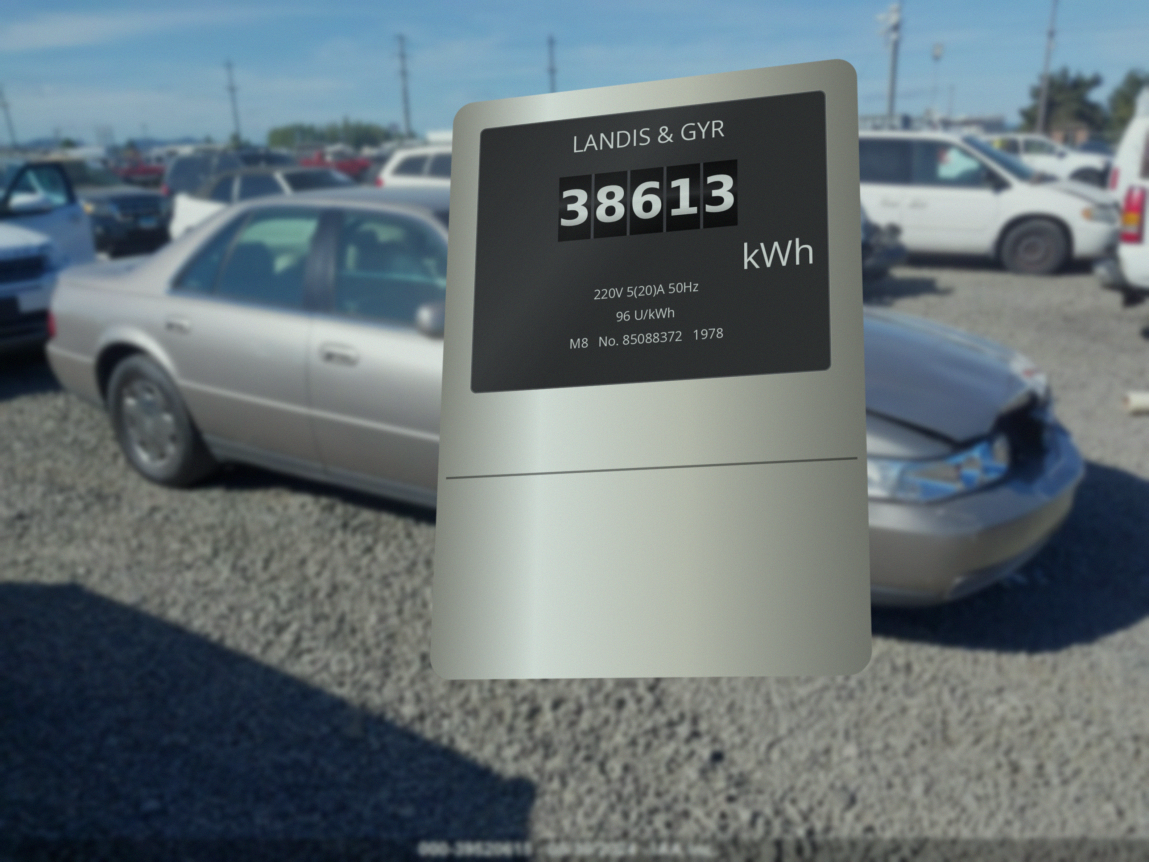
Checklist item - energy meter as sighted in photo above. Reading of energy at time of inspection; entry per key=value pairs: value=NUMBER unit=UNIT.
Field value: value=38613 unit=kWh
